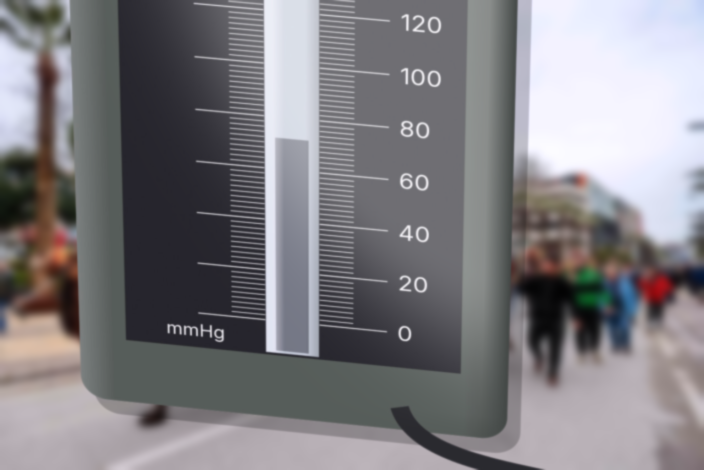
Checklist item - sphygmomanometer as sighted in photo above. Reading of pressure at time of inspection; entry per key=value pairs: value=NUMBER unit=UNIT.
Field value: value=72 unit=mmHg
